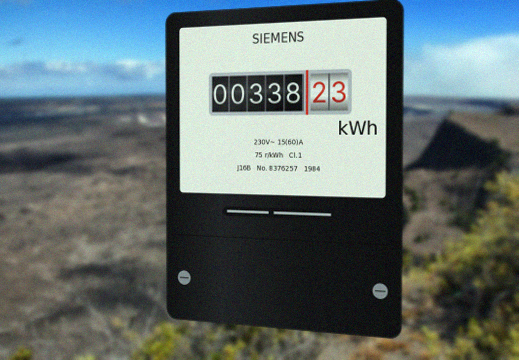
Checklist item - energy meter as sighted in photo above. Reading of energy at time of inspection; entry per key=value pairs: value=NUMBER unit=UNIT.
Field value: value=338.23 unit=kWh
